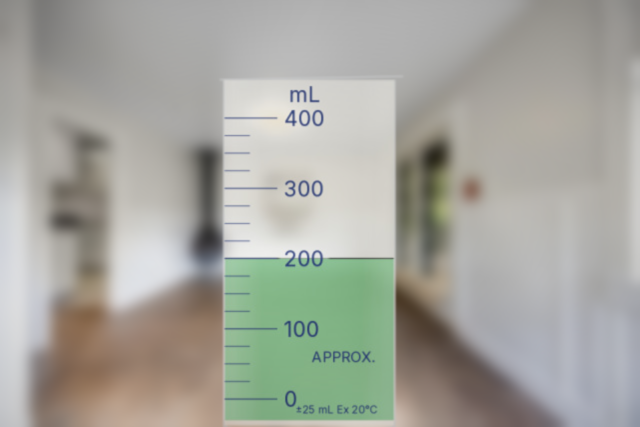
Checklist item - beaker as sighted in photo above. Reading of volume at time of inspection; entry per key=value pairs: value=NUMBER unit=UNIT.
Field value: value=200 unit=mL
